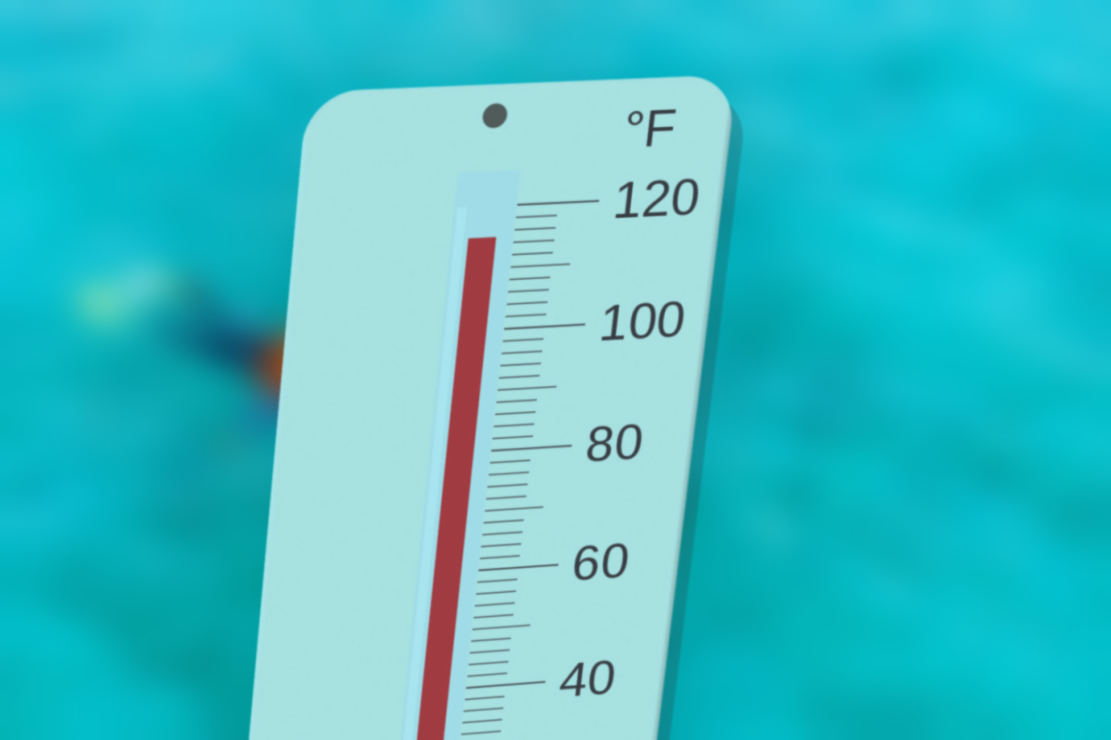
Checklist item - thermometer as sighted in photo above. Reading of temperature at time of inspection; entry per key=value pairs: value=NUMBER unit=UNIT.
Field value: value=115 unit=°F
